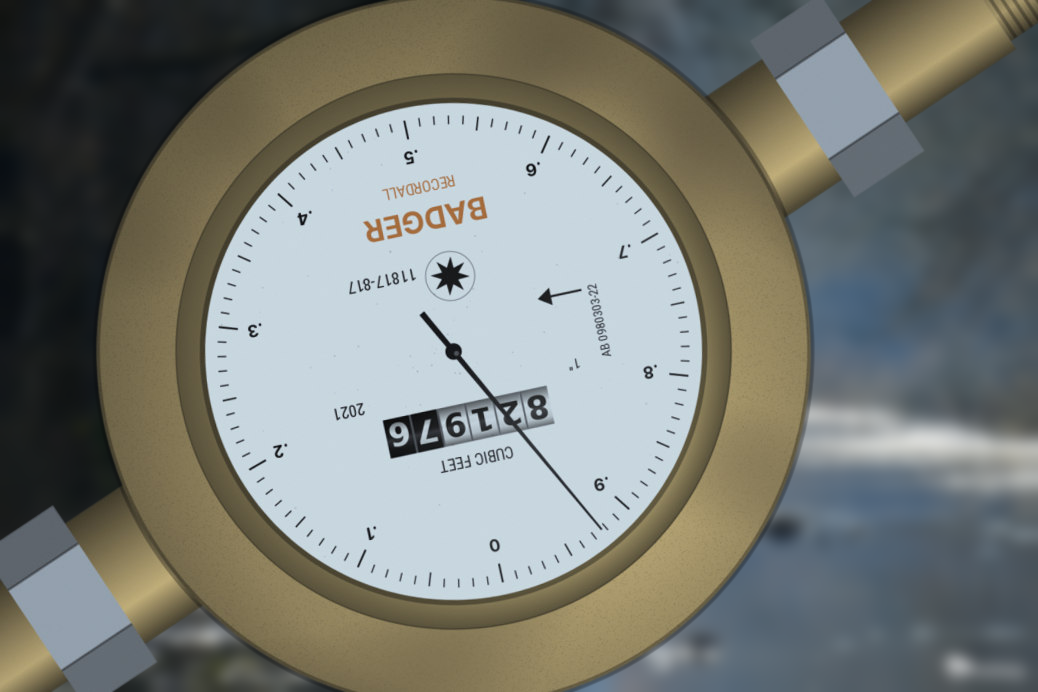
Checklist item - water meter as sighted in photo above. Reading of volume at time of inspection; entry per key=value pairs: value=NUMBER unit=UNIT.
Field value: value=821975.92 unit=ft³
